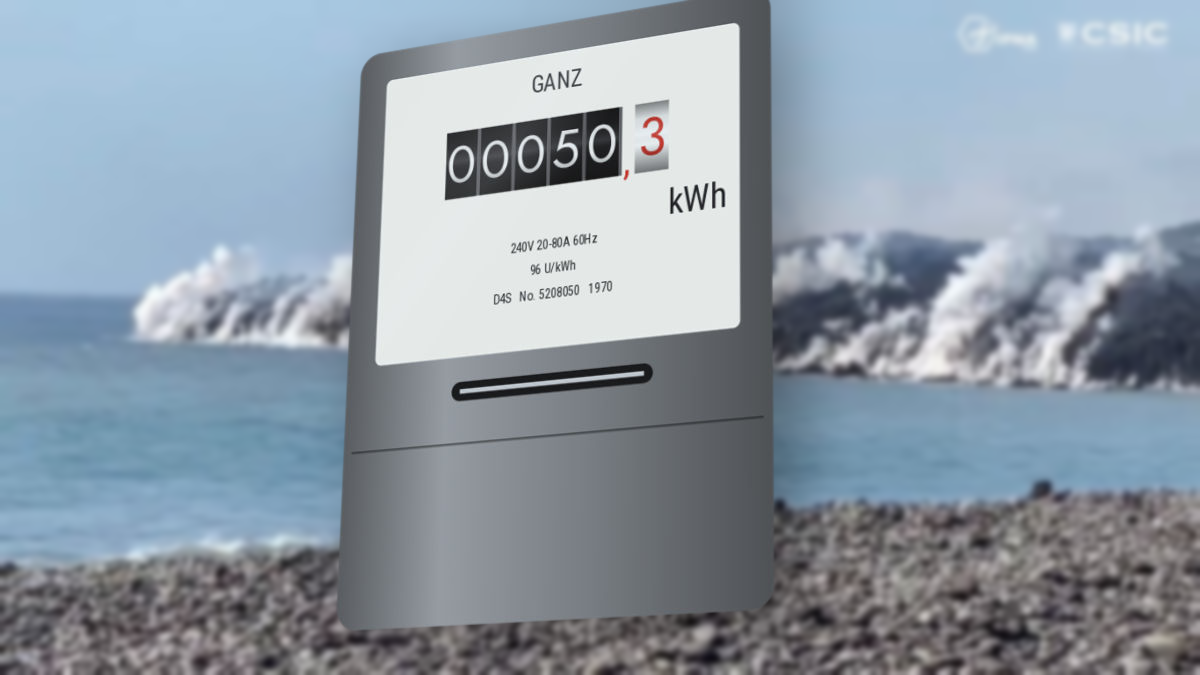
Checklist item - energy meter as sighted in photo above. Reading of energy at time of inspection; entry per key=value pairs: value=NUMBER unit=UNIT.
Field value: value=50.3 unit=kWh
